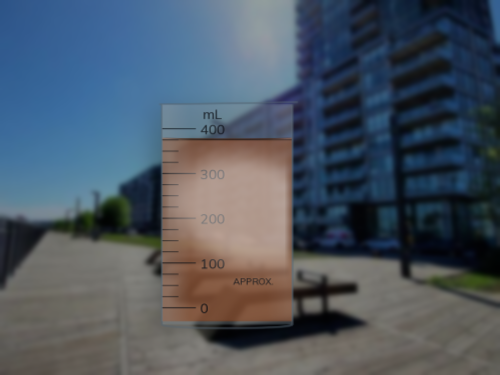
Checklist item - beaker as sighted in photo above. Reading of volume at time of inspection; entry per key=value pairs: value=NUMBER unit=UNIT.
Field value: value=375 unit=mL
